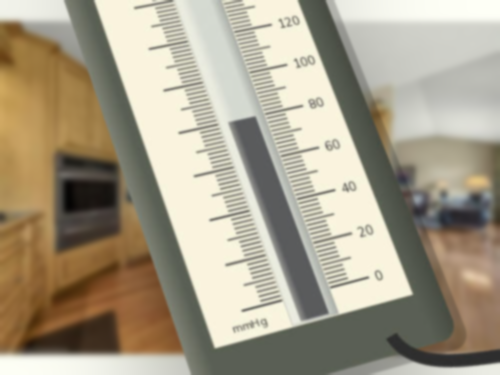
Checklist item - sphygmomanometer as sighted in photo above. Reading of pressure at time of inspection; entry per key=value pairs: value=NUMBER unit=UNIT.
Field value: value=80 unit=mmHg
